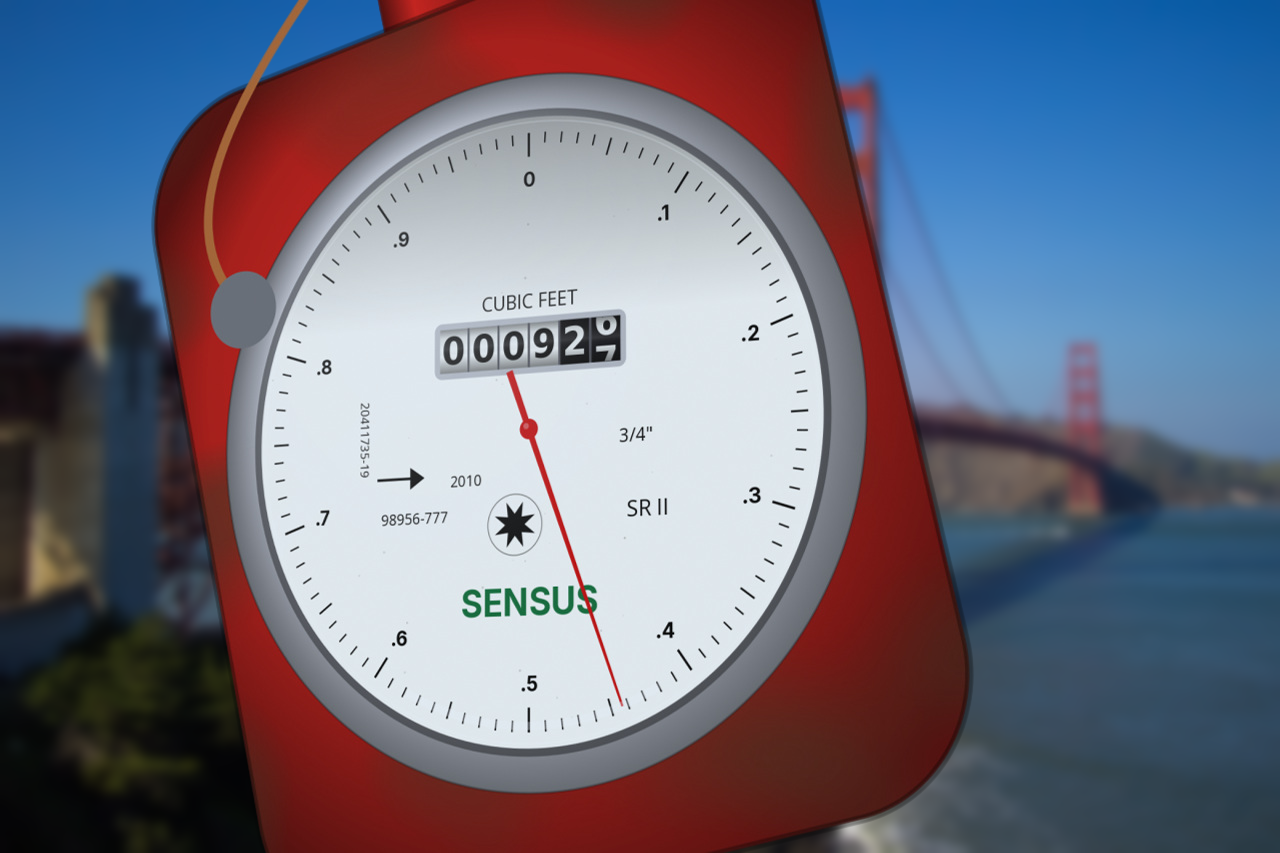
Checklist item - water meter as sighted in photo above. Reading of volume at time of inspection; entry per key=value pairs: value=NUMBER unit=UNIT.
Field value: value=926.44 unit=ft³
